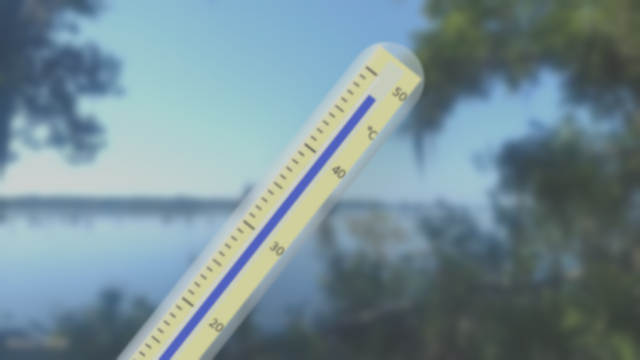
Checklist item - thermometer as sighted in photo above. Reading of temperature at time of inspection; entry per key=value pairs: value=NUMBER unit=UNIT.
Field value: value=48 unit=°C
